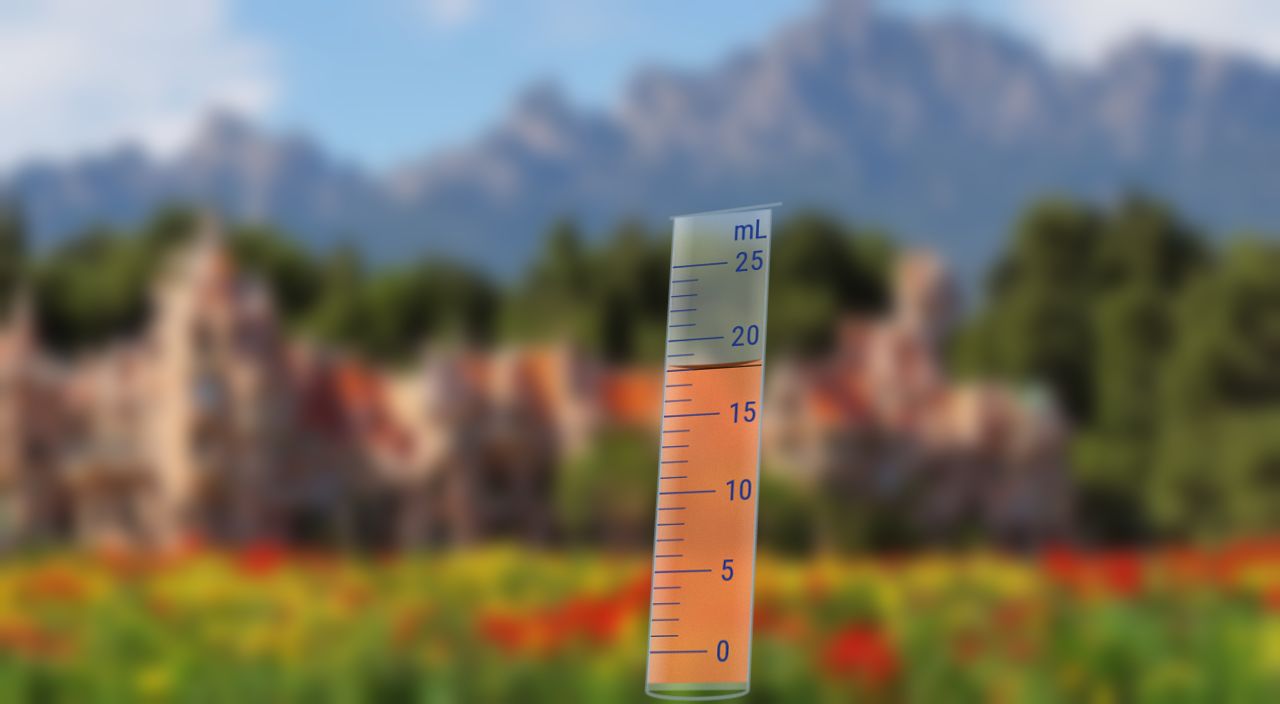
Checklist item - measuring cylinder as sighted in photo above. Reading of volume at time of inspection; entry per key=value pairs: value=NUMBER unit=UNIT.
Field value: value=18 unit=mL
